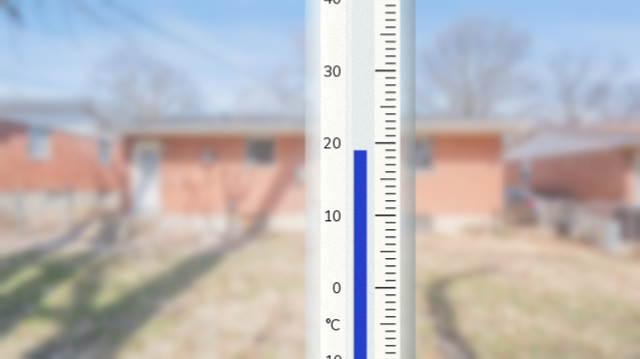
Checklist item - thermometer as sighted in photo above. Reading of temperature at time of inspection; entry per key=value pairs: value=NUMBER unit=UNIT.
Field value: value=19 unit=°C
